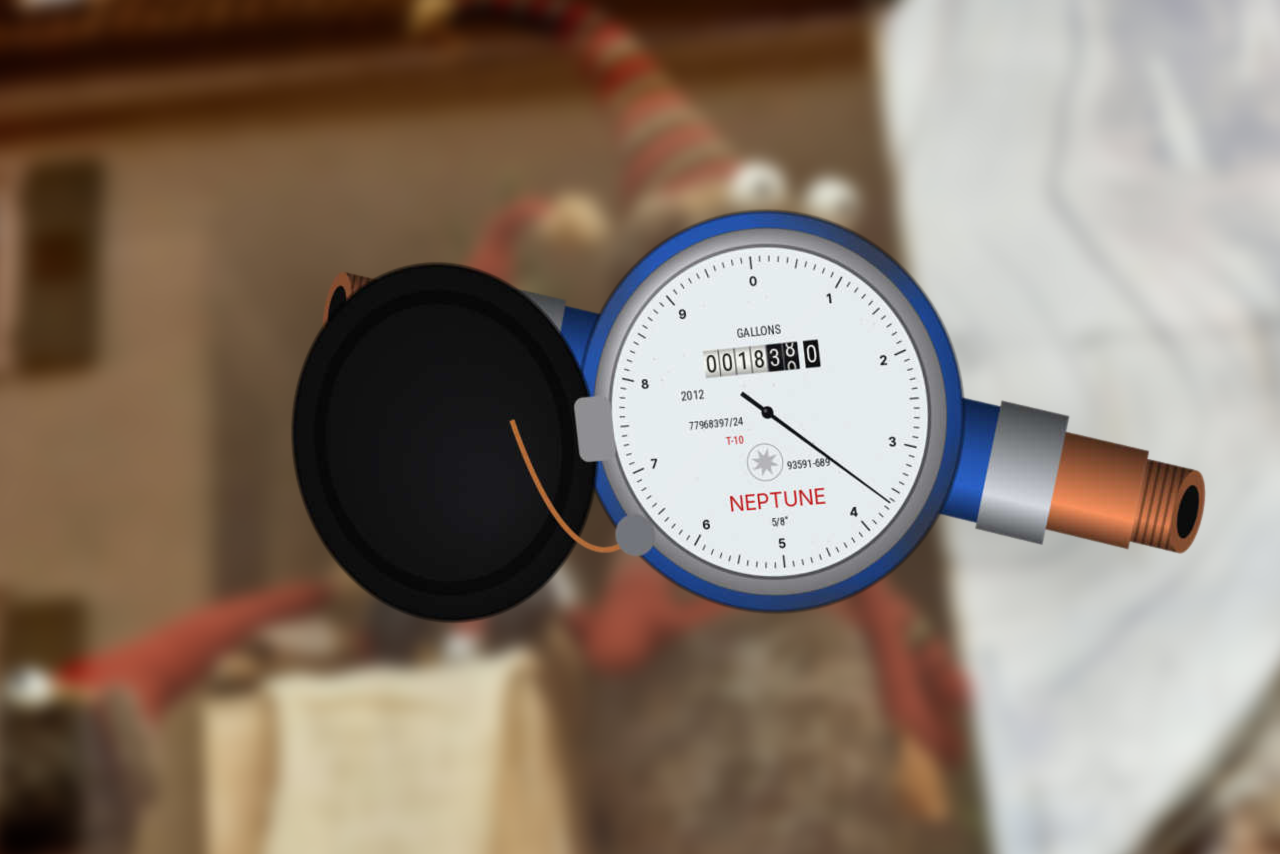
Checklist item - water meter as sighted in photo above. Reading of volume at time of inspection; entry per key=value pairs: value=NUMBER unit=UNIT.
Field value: value=18383.6 unit=gal
